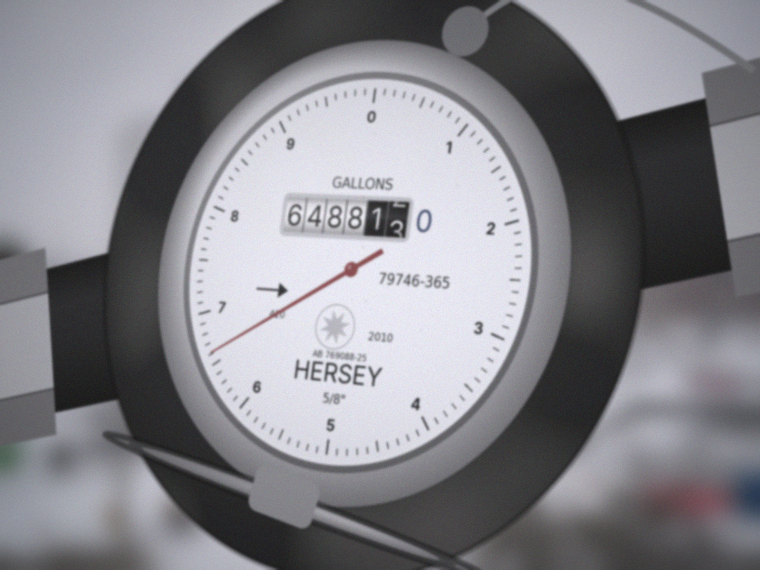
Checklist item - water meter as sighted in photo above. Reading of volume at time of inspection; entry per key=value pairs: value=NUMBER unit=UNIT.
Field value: value=6488126.6 unit=gal
